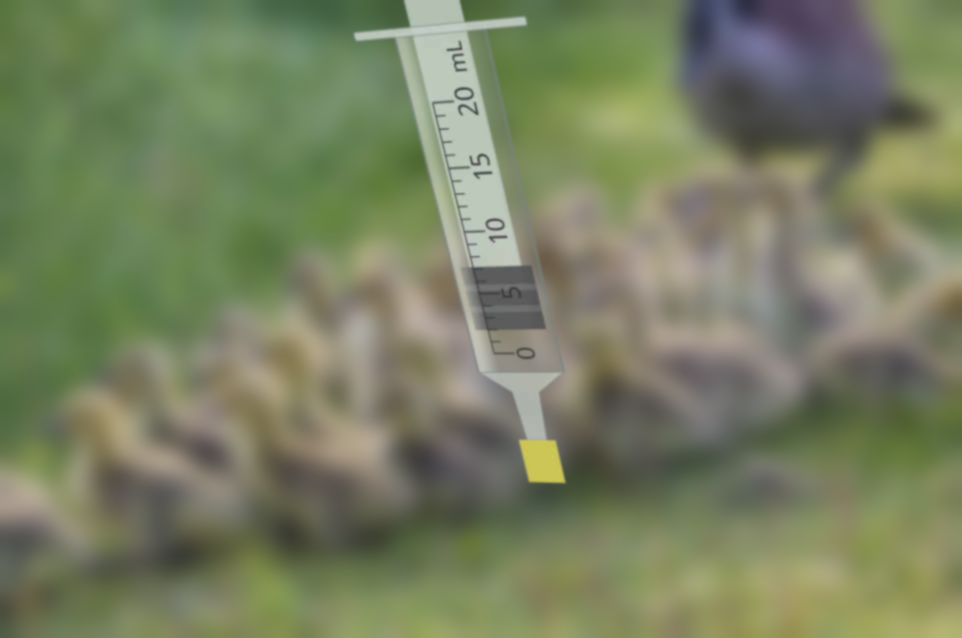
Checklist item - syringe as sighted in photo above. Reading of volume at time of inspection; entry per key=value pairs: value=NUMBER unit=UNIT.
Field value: value=2 unit=mL
